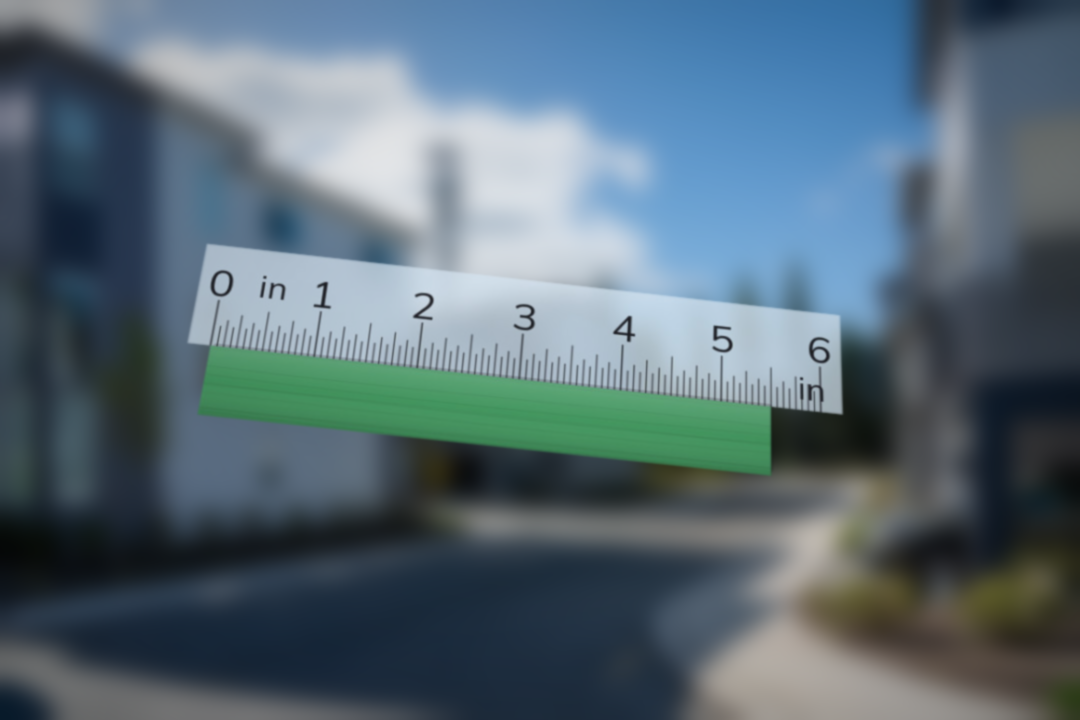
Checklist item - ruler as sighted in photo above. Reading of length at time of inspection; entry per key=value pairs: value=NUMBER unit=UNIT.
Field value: value=5.5 unit=in
